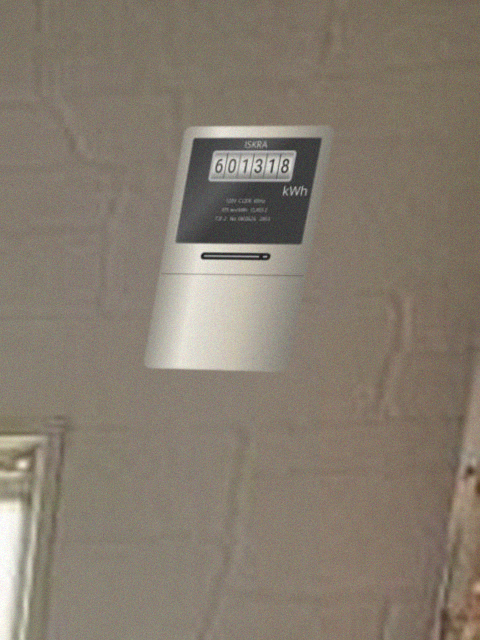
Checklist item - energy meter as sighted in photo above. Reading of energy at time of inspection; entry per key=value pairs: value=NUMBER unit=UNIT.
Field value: value=601318 unit=kWh
